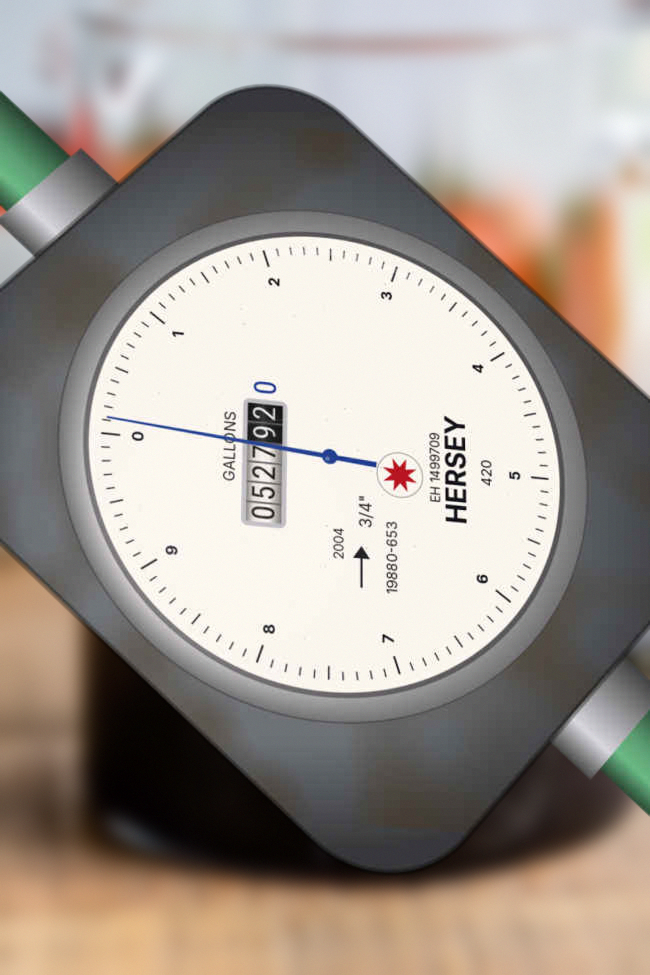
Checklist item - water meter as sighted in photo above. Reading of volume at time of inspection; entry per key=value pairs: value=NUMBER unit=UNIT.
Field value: value=527920.1 unit=gal
